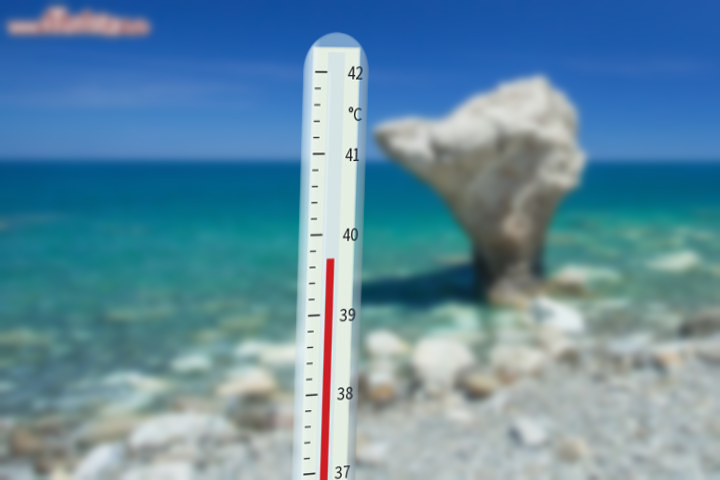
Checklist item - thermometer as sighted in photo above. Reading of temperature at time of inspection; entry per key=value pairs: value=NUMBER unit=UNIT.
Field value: value=39.7 unit=°C
